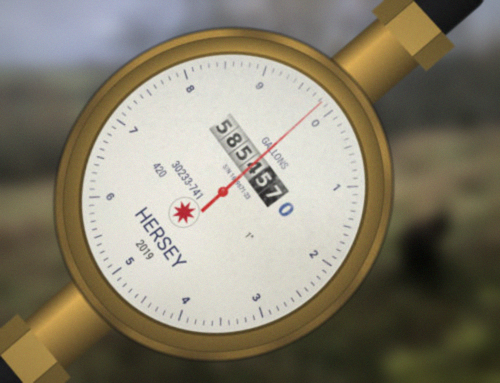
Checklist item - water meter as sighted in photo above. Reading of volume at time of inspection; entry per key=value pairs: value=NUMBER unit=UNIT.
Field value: value=5854569.8 unit=gal
